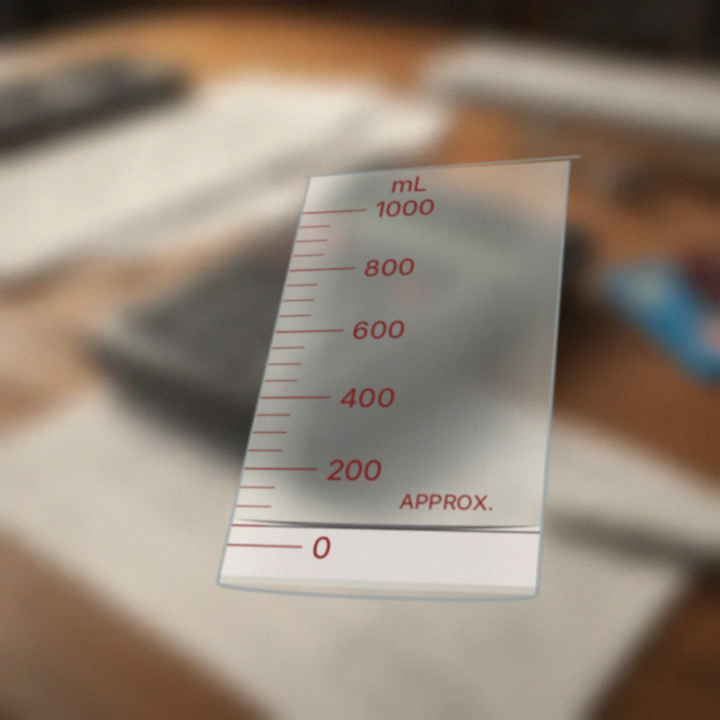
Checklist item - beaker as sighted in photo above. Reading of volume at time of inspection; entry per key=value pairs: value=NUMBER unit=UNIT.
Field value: value=50 unit=mL
